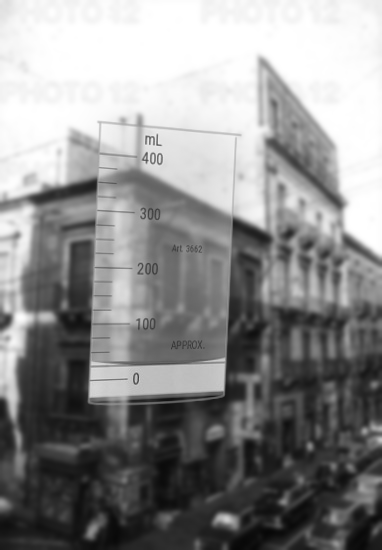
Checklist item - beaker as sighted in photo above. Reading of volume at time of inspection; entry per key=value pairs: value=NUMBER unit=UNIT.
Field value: value=25 unit=mL
